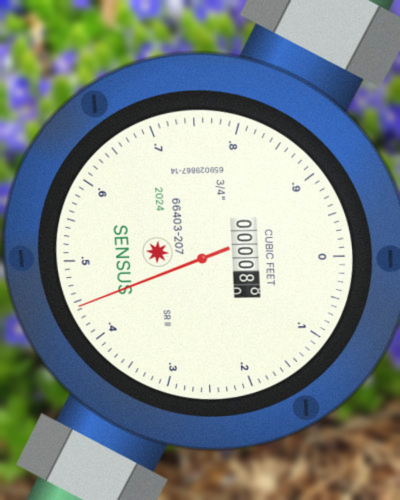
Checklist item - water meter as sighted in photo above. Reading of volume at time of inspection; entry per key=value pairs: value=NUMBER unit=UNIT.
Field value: value=88.44 unit=ft³
